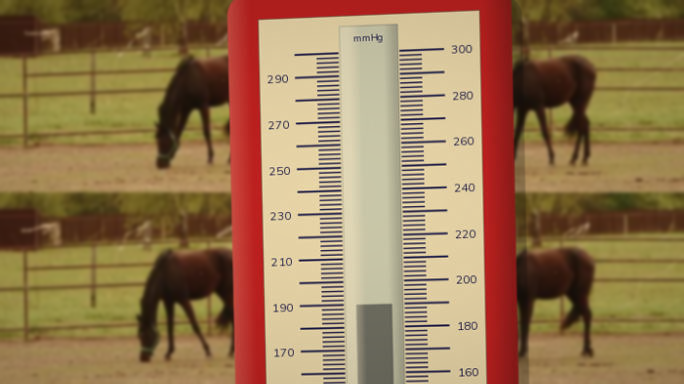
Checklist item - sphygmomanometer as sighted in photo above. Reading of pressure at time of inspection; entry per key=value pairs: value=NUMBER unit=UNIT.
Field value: value=190 unit=mmHg
